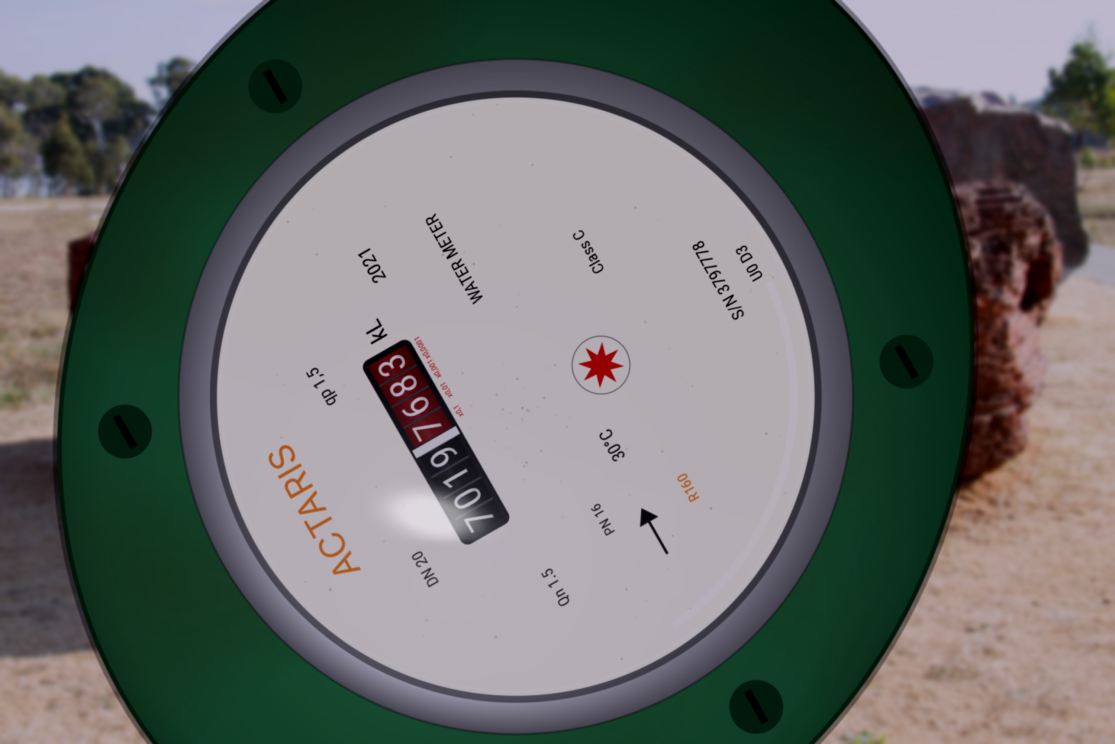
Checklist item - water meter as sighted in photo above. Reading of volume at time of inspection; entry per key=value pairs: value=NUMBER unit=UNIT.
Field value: value=7019.7683 unit=kL
